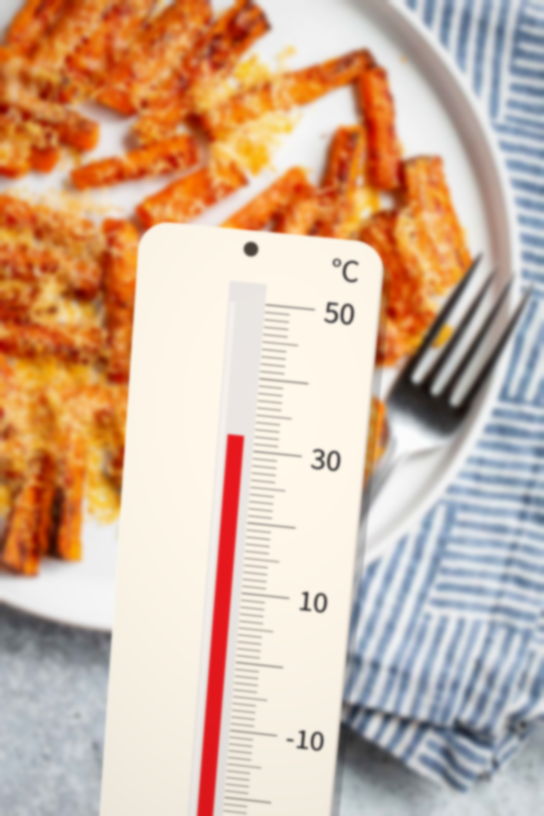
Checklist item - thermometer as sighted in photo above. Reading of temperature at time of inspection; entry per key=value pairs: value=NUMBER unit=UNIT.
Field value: value=32 unit=°C
